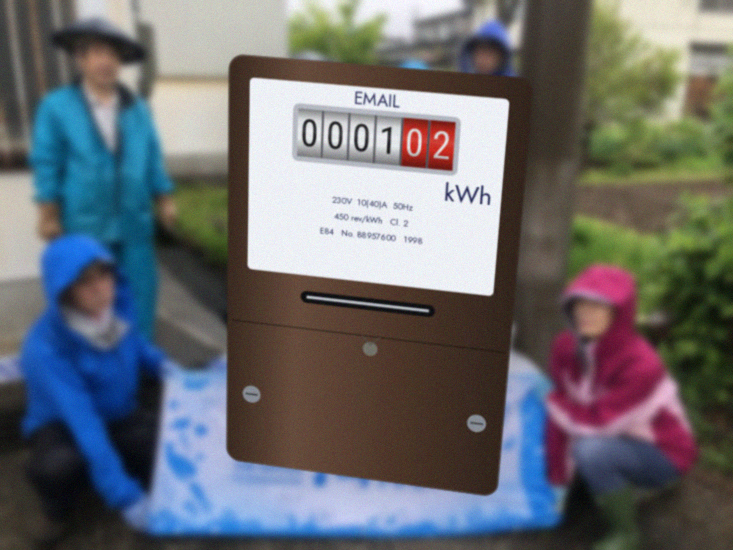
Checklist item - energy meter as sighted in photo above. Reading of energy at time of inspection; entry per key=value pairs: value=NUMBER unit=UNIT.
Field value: value=1.02 unit=kWh
